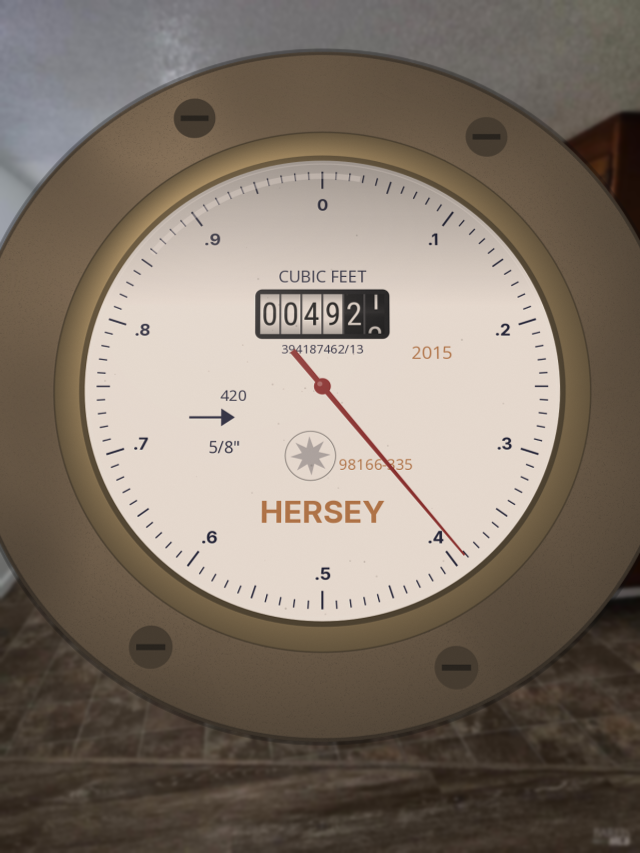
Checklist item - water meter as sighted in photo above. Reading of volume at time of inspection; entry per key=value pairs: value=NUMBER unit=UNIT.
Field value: value=4921.39 unit=ft³
